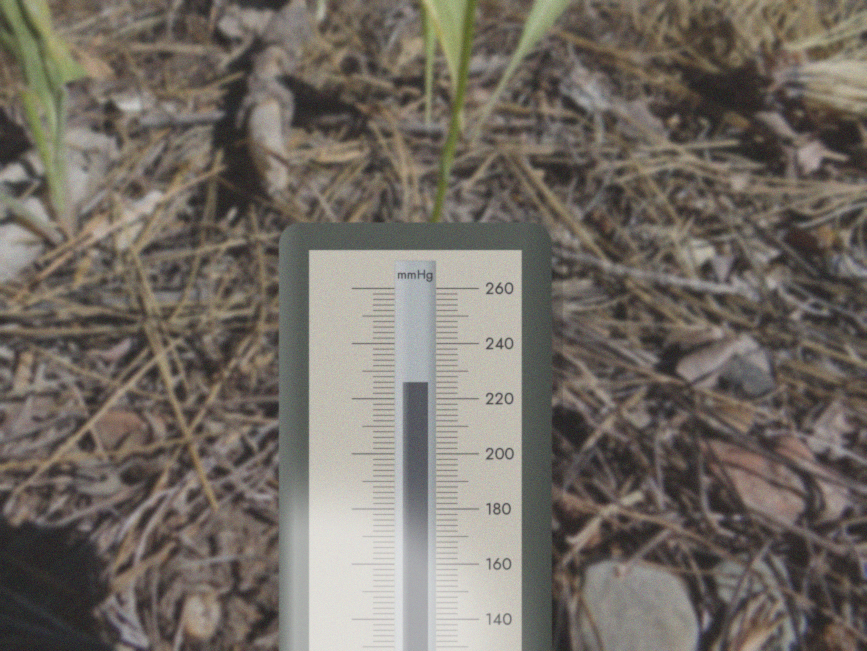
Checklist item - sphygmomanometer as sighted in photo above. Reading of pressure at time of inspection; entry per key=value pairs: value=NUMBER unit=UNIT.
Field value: value=226 unit=mmHg
